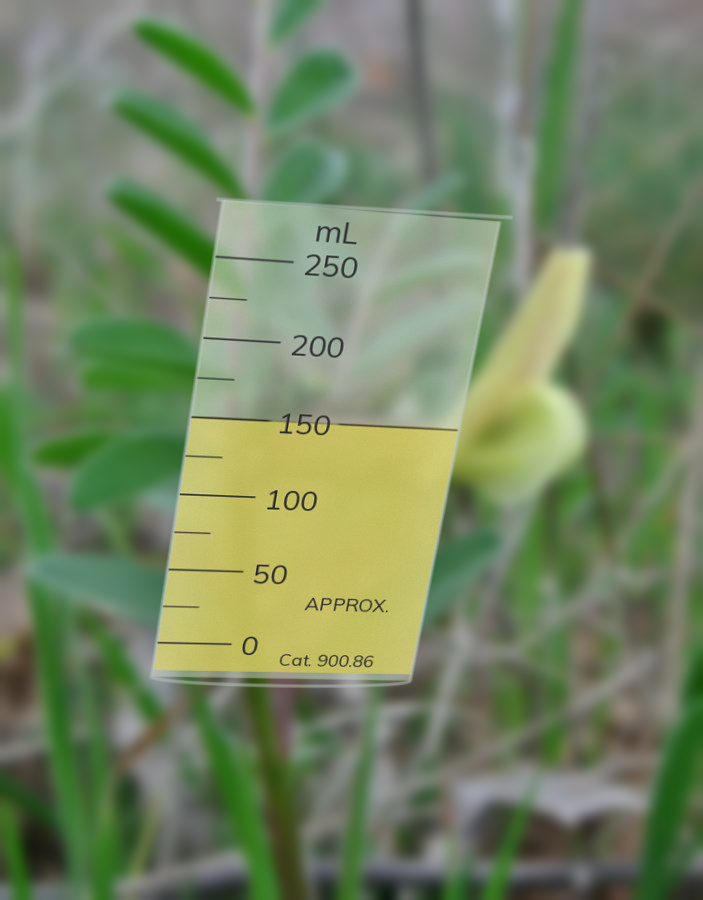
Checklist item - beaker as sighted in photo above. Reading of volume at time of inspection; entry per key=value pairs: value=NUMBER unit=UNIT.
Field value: value=150 unit=mL
